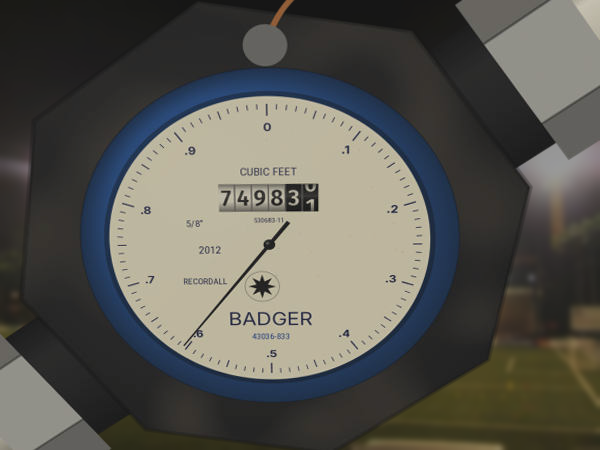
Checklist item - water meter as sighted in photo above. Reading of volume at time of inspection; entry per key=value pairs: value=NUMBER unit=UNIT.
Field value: value=749830.60 unit=ft³
